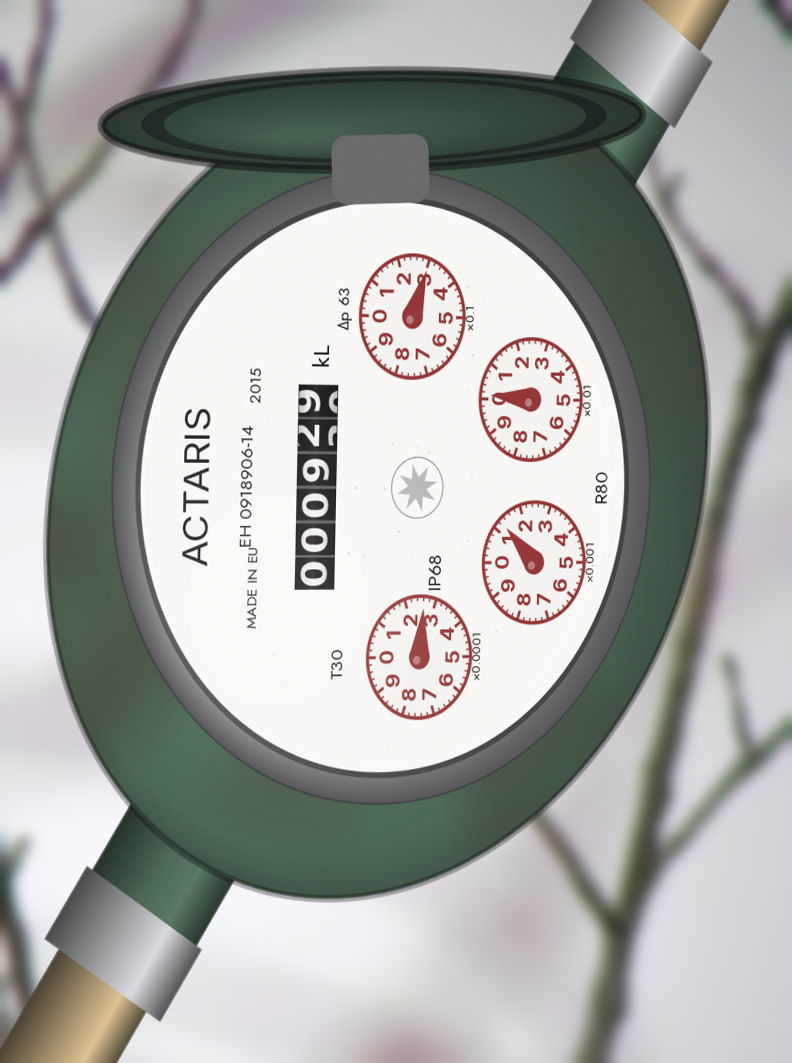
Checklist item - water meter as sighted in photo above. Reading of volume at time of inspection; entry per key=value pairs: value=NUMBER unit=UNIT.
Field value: value=929.3012 unit=kL
